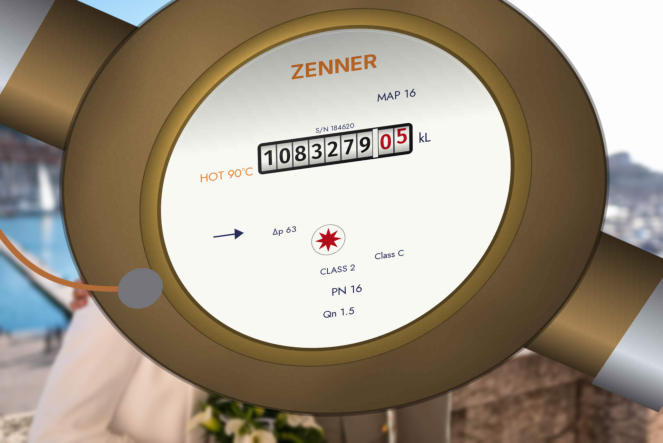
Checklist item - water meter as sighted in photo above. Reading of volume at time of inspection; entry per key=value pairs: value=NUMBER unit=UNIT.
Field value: value=1083279.05 unit=kL
